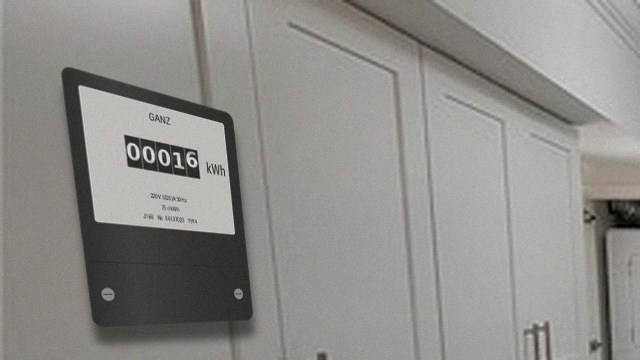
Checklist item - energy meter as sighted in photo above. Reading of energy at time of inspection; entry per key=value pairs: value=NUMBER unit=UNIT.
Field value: value=16 unit=kWh
